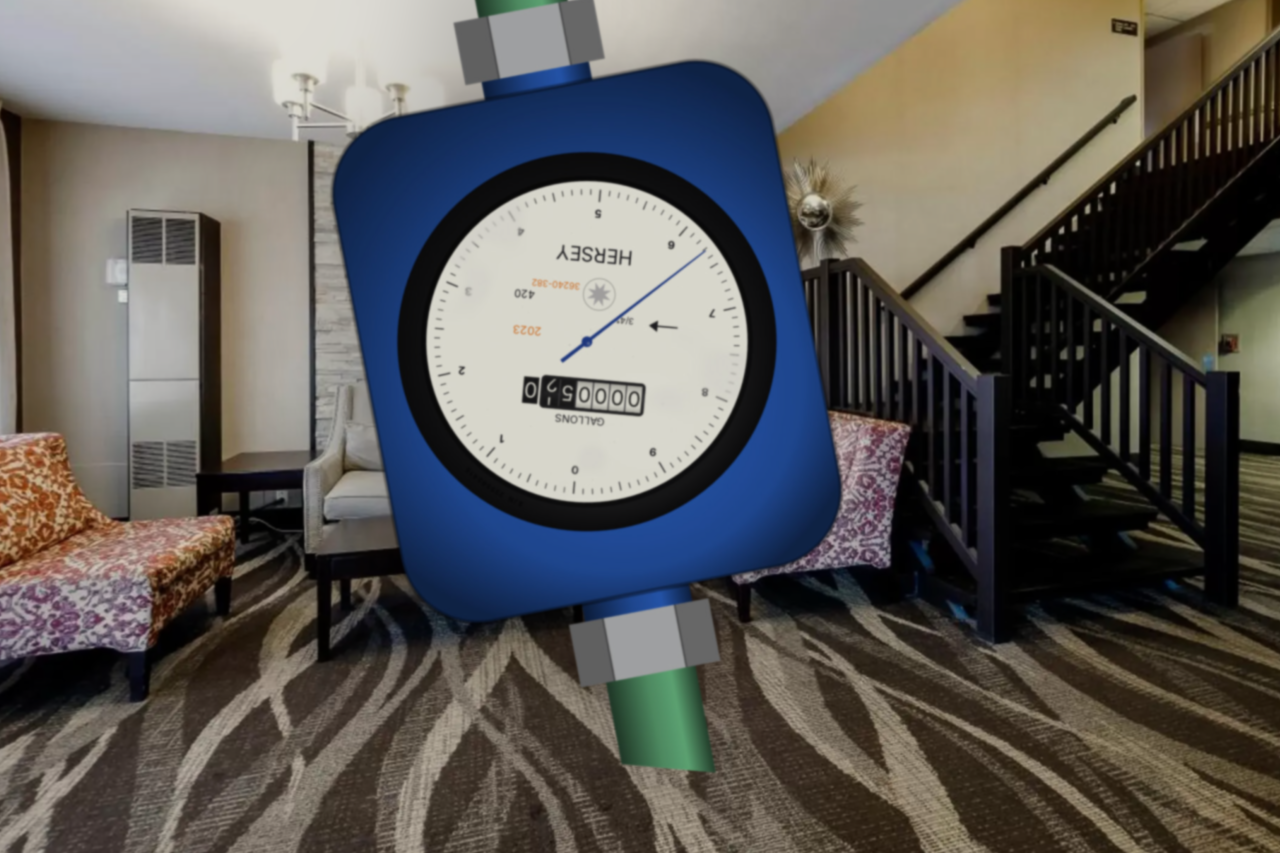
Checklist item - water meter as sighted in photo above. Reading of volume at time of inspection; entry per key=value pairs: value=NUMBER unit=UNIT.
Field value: value=516.3 unit=gal
